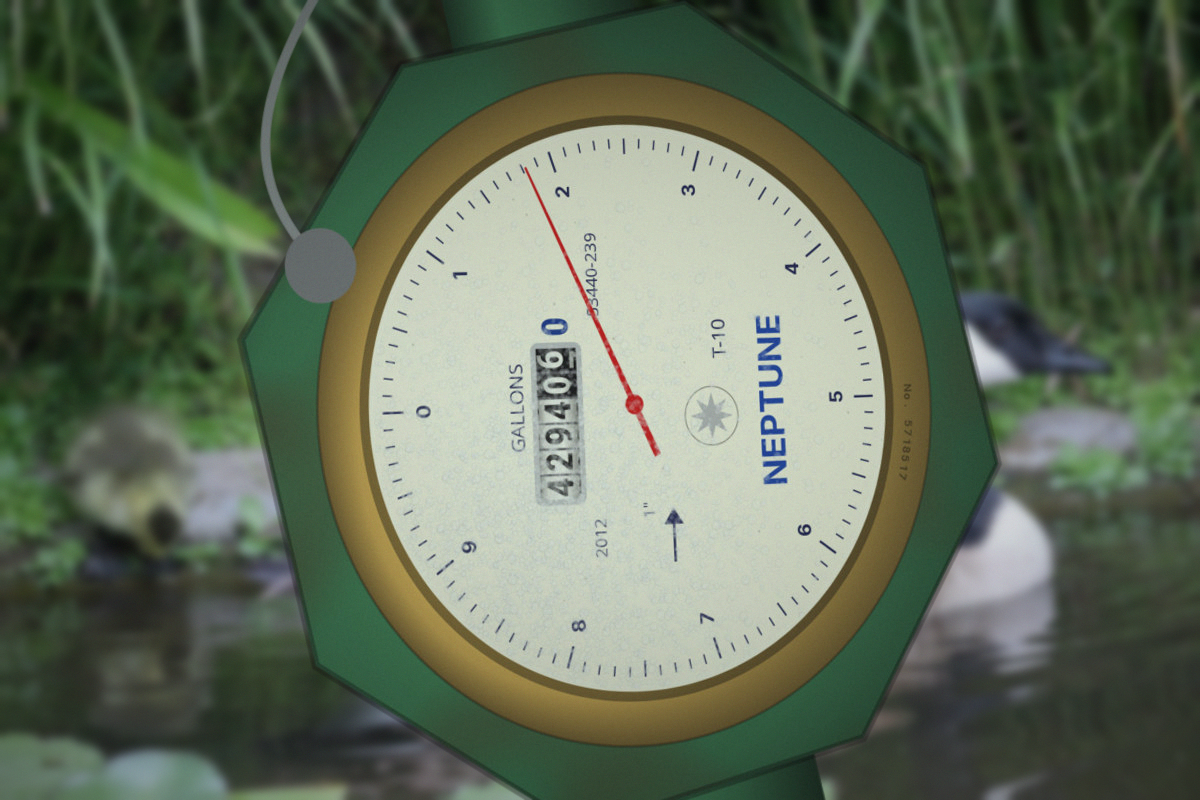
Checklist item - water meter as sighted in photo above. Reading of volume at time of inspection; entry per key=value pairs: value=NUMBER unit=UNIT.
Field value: value=4294061.8 unit=gal
